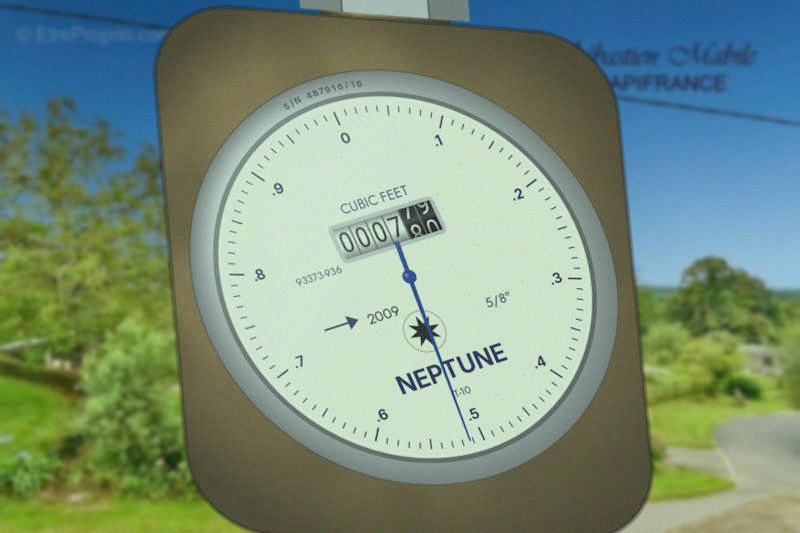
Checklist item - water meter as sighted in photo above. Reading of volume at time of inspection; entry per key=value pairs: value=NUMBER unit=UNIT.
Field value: value=779.51 unit=ft³
